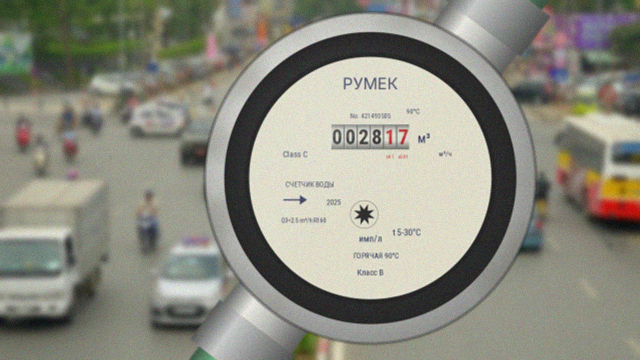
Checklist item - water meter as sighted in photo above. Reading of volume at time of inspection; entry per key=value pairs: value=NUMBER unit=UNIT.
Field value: value=28.17 unit=m³
